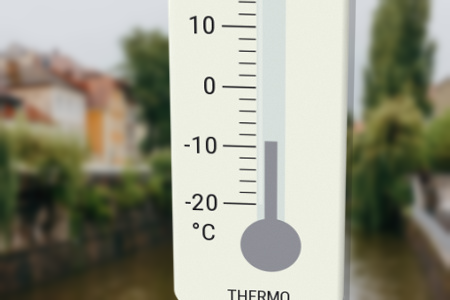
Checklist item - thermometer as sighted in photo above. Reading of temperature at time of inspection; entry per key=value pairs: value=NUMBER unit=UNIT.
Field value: value=-9 unit=°C
